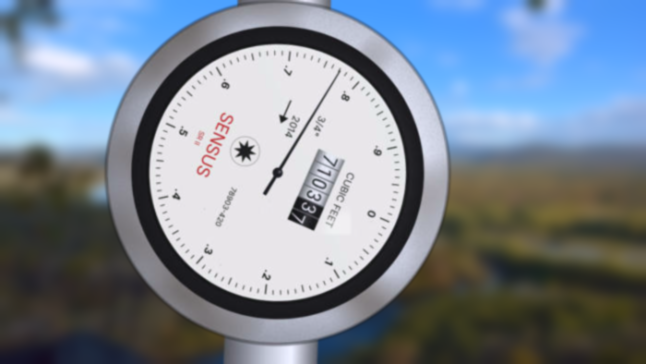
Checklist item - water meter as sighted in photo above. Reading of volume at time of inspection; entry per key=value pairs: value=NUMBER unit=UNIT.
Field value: value=710336.77 unit=ft³
